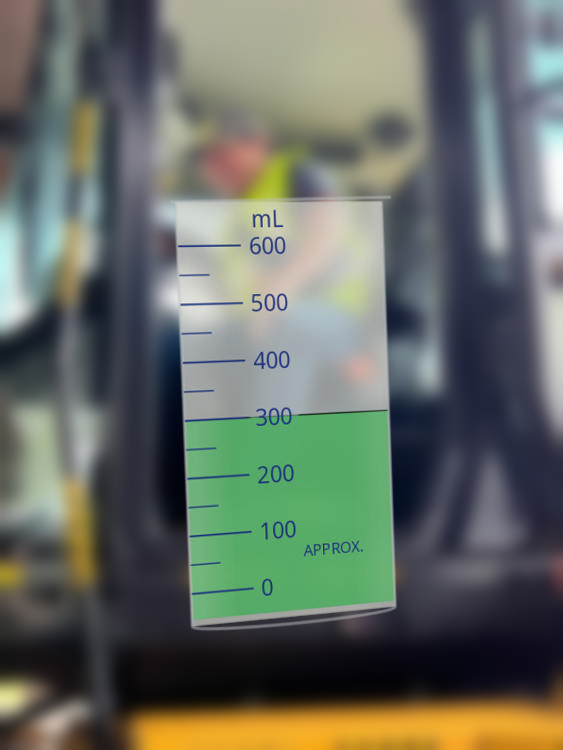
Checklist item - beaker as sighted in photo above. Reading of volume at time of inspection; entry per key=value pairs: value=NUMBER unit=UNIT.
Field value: value=300 unit=mL
